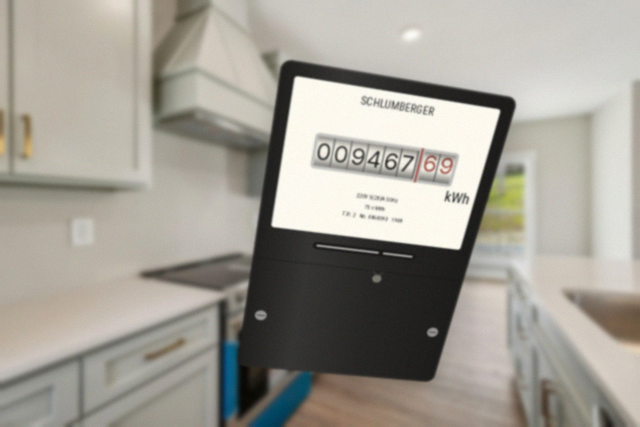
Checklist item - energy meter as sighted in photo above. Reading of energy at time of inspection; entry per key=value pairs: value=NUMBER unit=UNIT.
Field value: value=9467.69 unit=kWh
